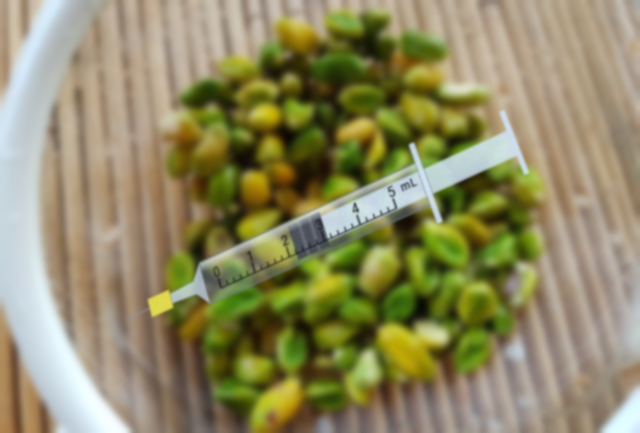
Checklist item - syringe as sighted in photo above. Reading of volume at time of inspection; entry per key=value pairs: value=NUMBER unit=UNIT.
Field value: value=2.2 unit=mL
